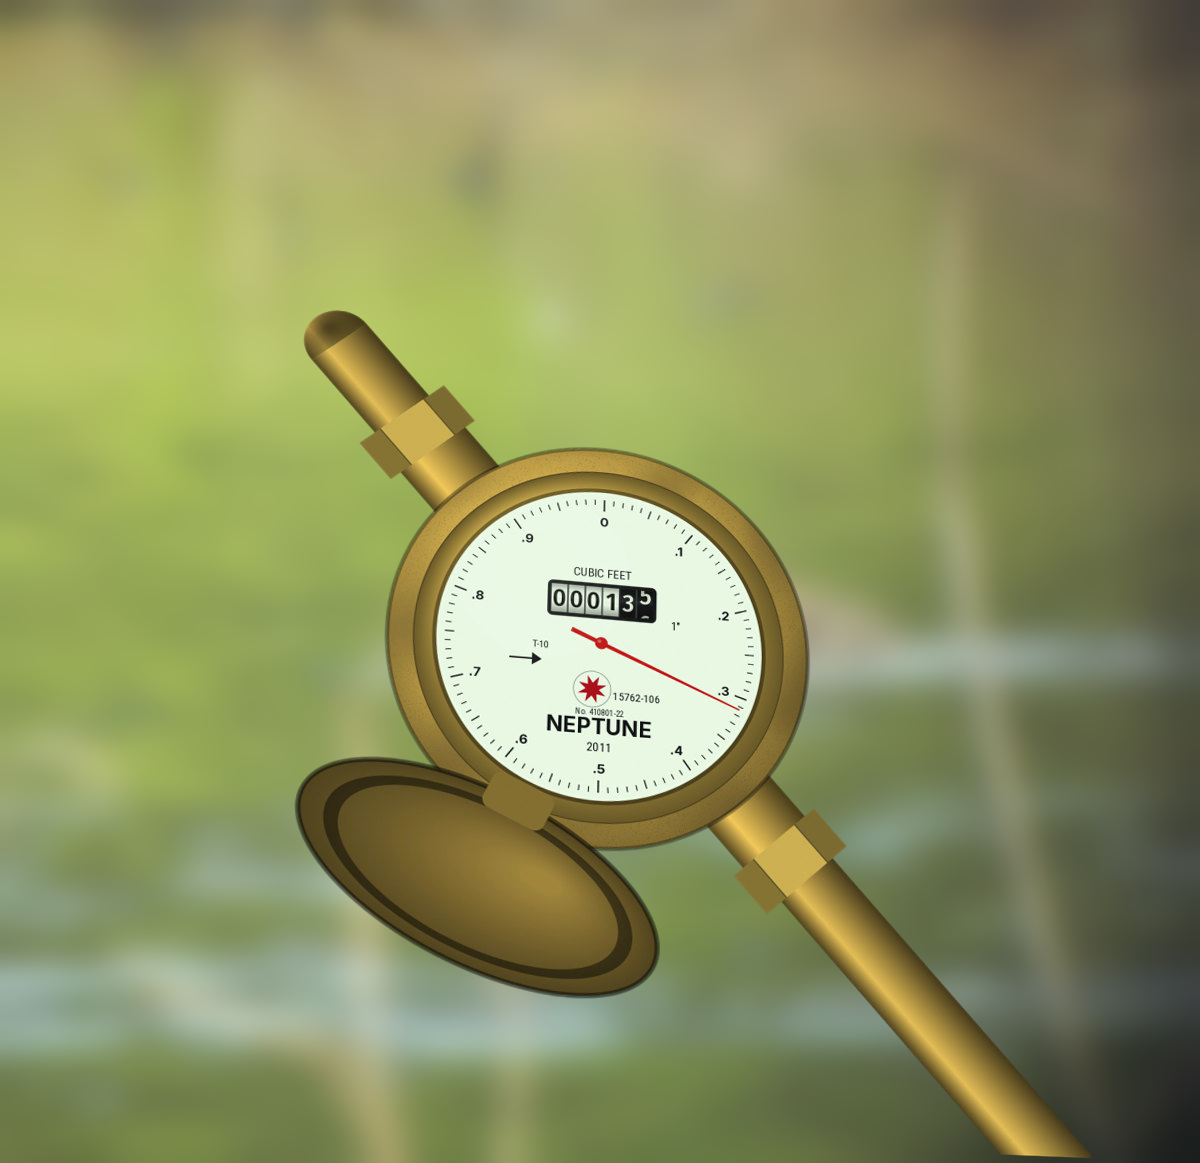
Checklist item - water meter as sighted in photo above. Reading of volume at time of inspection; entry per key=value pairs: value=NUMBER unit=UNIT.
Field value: value=135.31 unit=ft³
